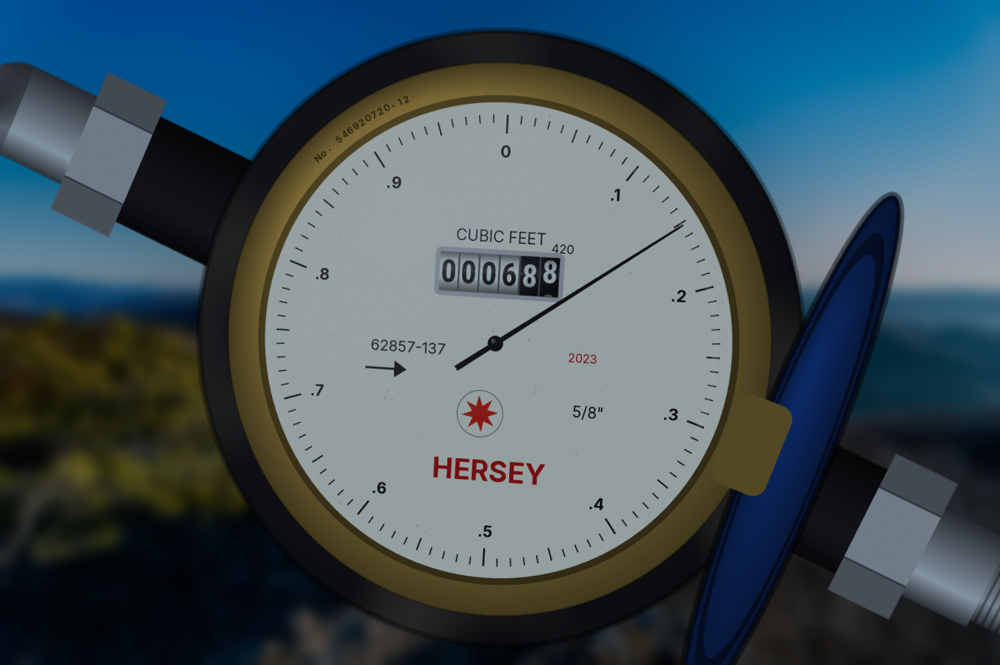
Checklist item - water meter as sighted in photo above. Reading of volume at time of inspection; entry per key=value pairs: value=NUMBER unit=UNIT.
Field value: value=688.15 unit=ft³
